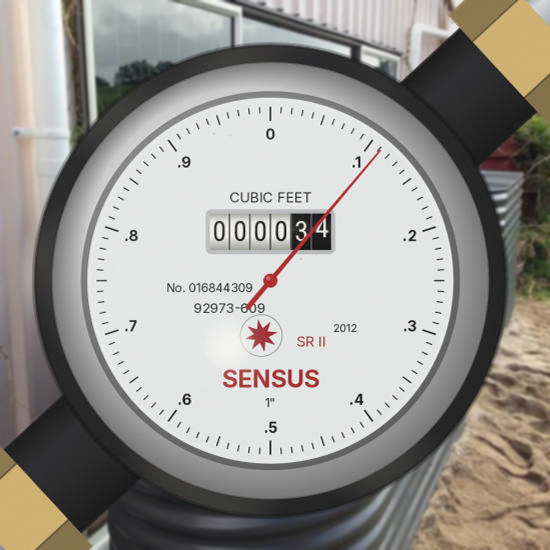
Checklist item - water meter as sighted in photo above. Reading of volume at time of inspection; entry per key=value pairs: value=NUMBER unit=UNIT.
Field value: value=34.11 unit=ft³
